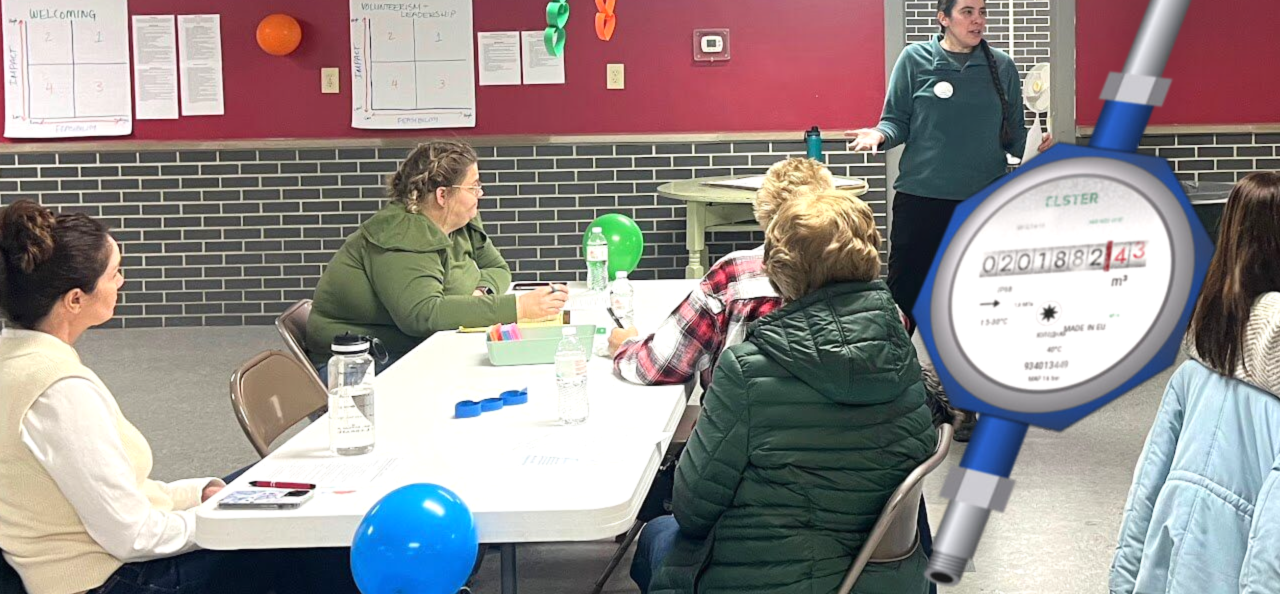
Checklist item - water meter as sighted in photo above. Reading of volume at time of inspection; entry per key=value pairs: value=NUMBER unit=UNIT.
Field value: value=201882.43 unit=m³
